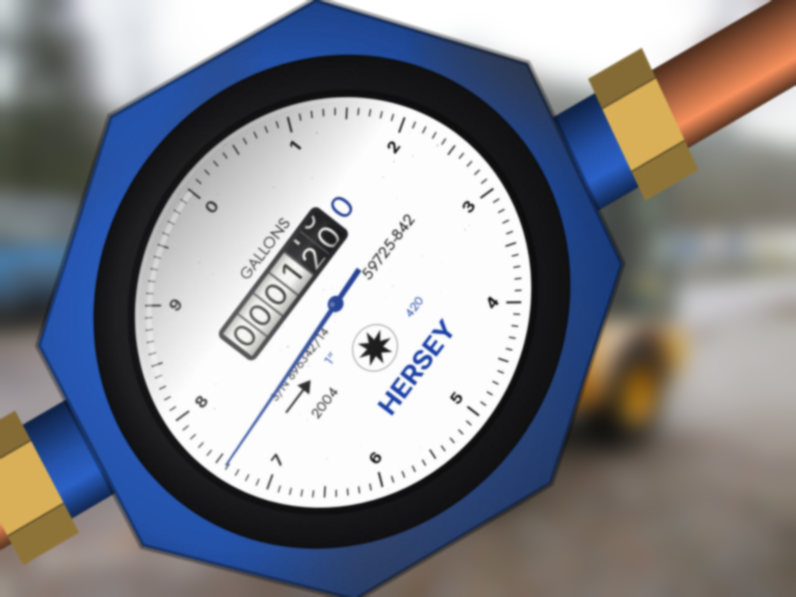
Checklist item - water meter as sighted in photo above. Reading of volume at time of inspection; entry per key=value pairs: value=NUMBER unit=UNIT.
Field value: value=1197.4 unit=gal
